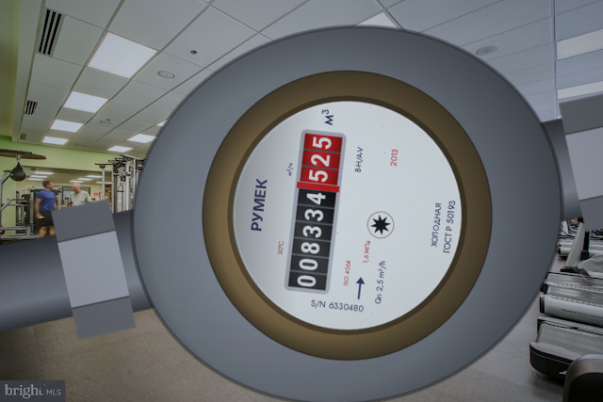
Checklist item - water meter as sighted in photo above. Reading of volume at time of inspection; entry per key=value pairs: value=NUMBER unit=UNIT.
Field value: value=8334.525 unit=m³
